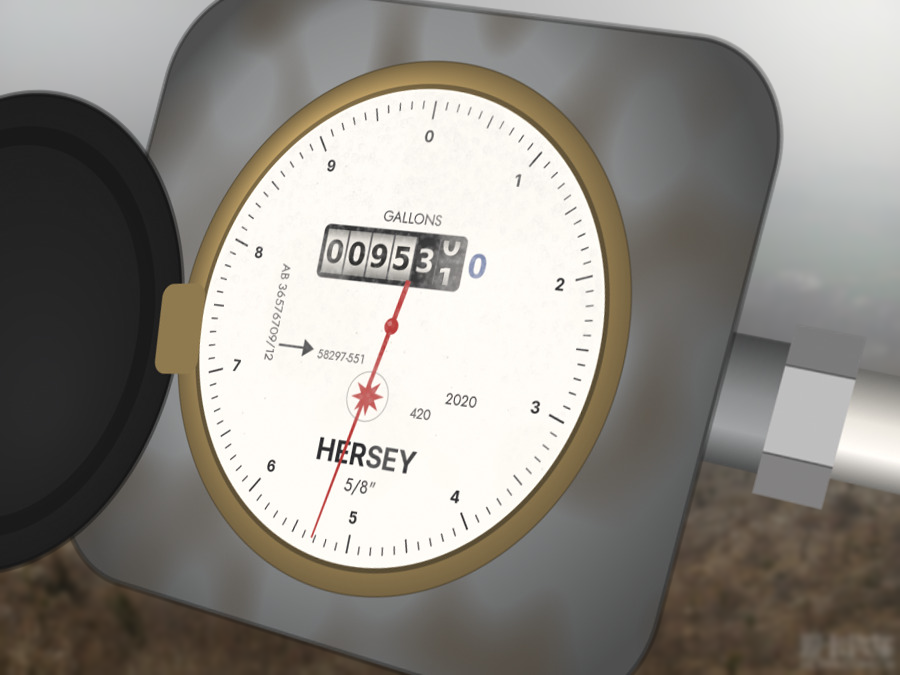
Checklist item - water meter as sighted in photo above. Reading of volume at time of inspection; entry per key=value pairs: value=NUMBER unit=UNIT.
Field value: value=95305.3 unit=gal
